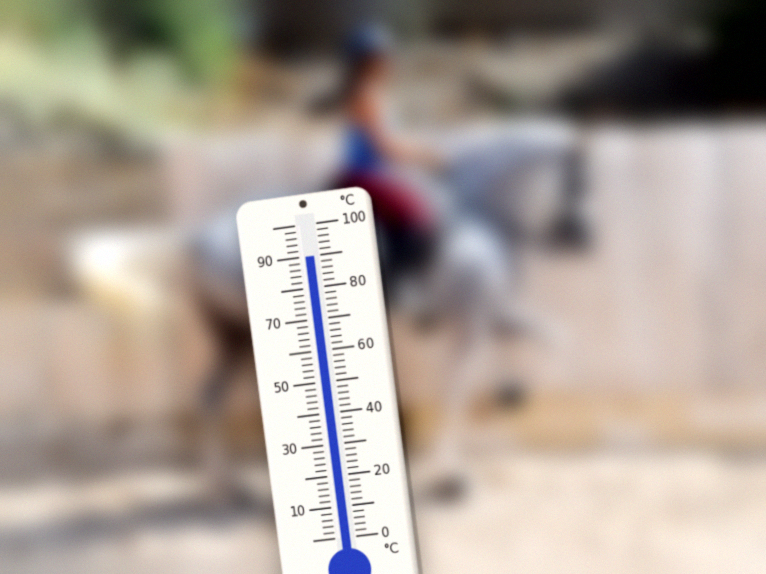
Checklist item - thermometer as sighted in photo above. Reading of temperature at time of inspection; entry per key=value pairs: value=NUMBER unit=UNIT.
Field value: value=90 unit=°C
